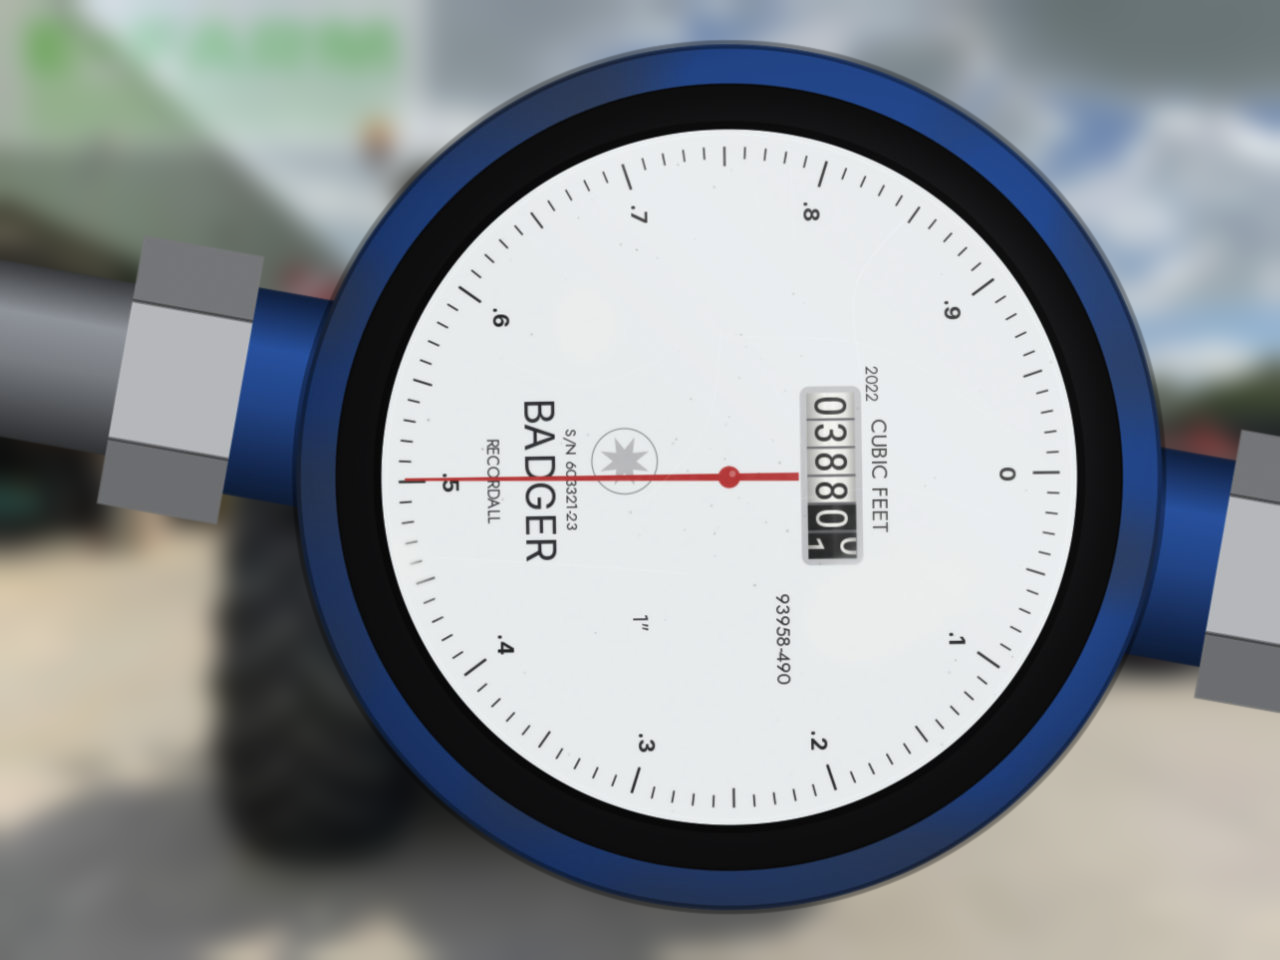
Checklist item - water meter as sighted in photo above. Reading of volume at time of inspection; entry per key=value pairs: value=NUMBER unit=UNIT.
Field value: value=38800.50 unit=ft³
